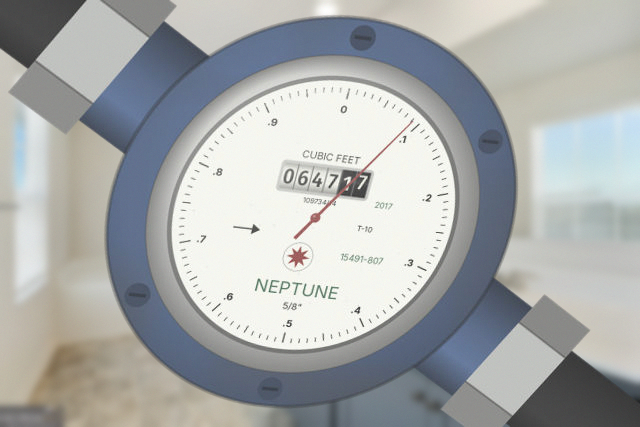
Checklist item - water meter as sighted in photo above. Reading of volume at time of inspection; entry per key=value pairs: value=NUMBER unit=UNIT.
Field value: value=64717.09 unit=ft³
